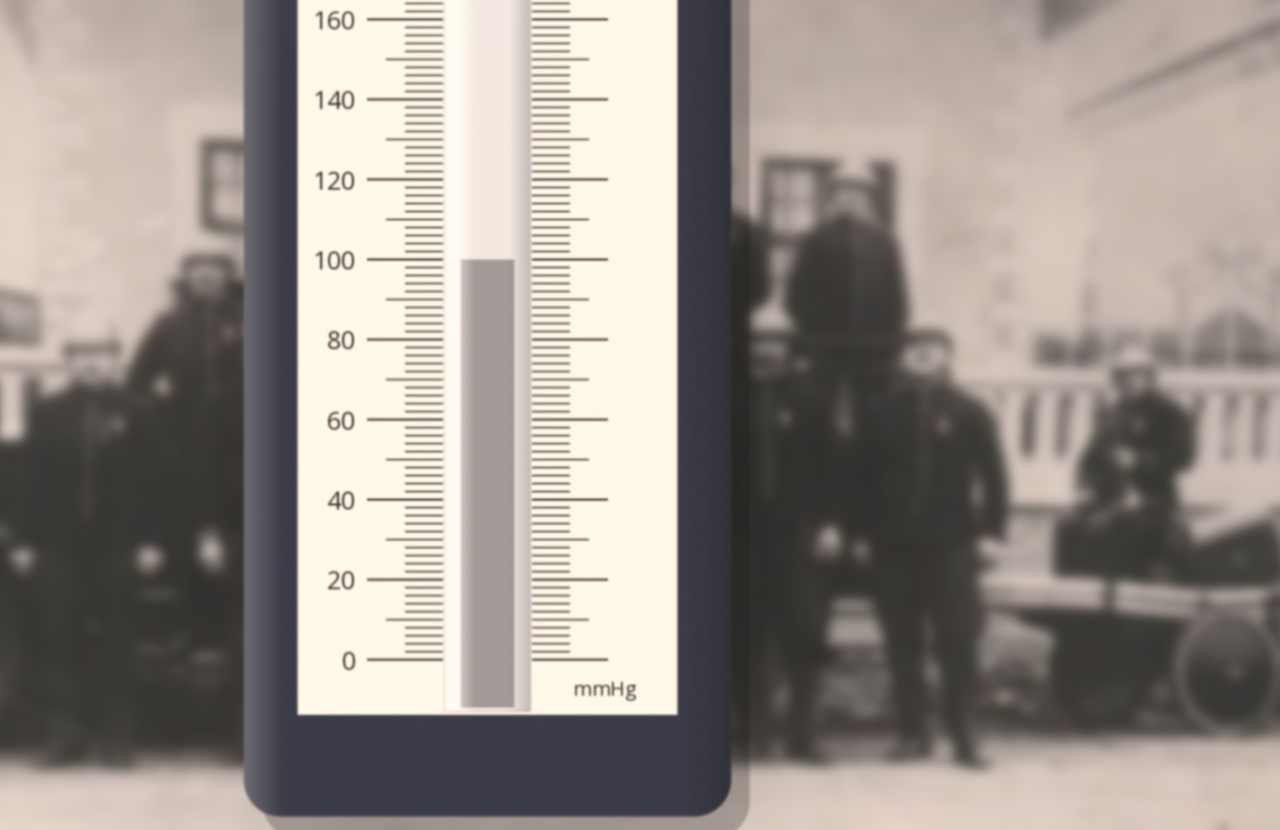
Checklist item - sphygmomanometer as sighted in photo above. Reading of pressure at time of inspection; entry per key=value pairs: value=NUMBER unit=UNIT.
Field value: value=100 unit=mmHg
